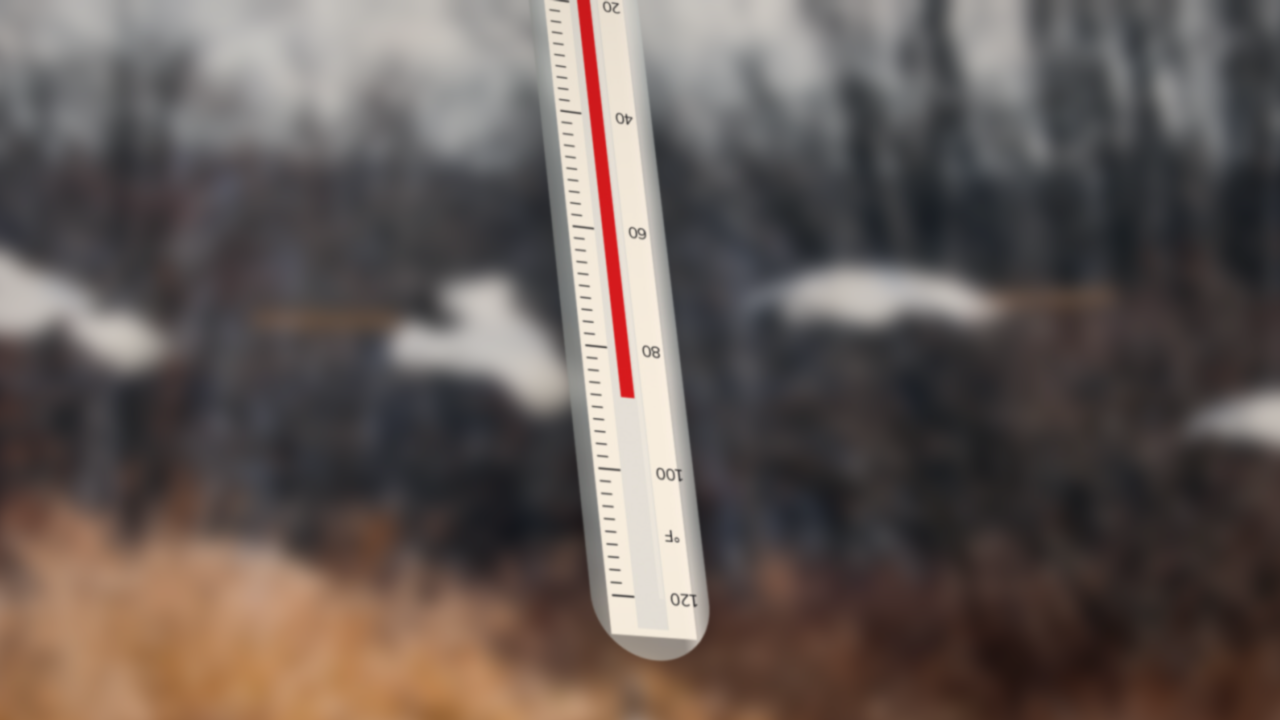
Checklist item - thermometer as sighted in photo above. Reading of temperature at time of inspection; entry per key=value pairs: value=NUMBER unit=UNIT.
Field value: value=88 unit=°F
